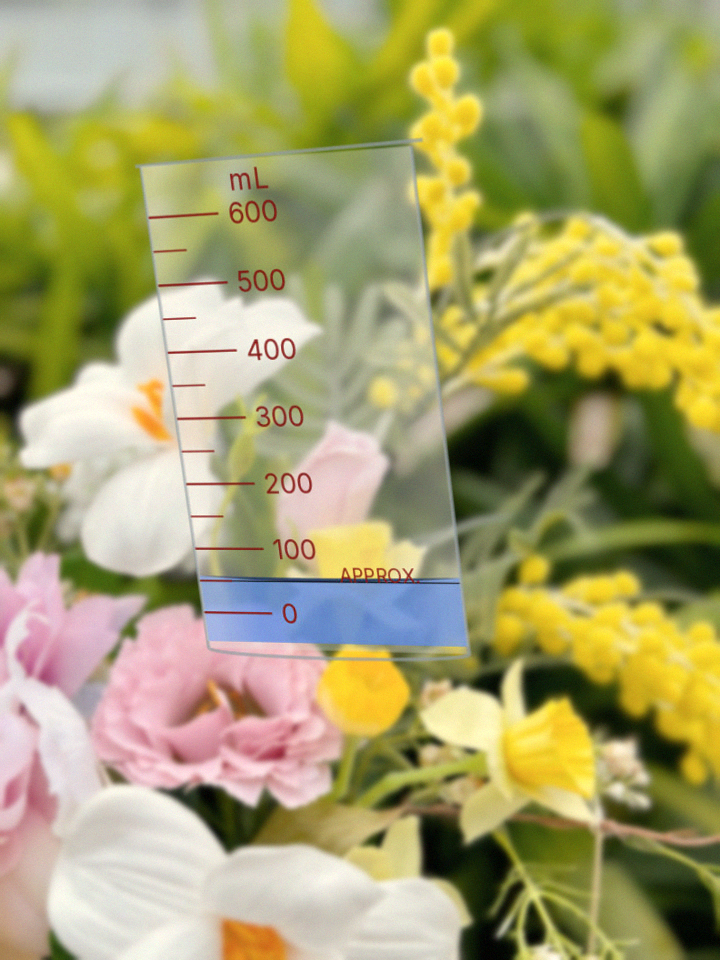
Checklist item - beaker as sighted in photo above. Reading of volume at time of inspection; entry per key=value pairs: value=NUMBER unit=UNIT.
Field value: value=50 unit=mL
